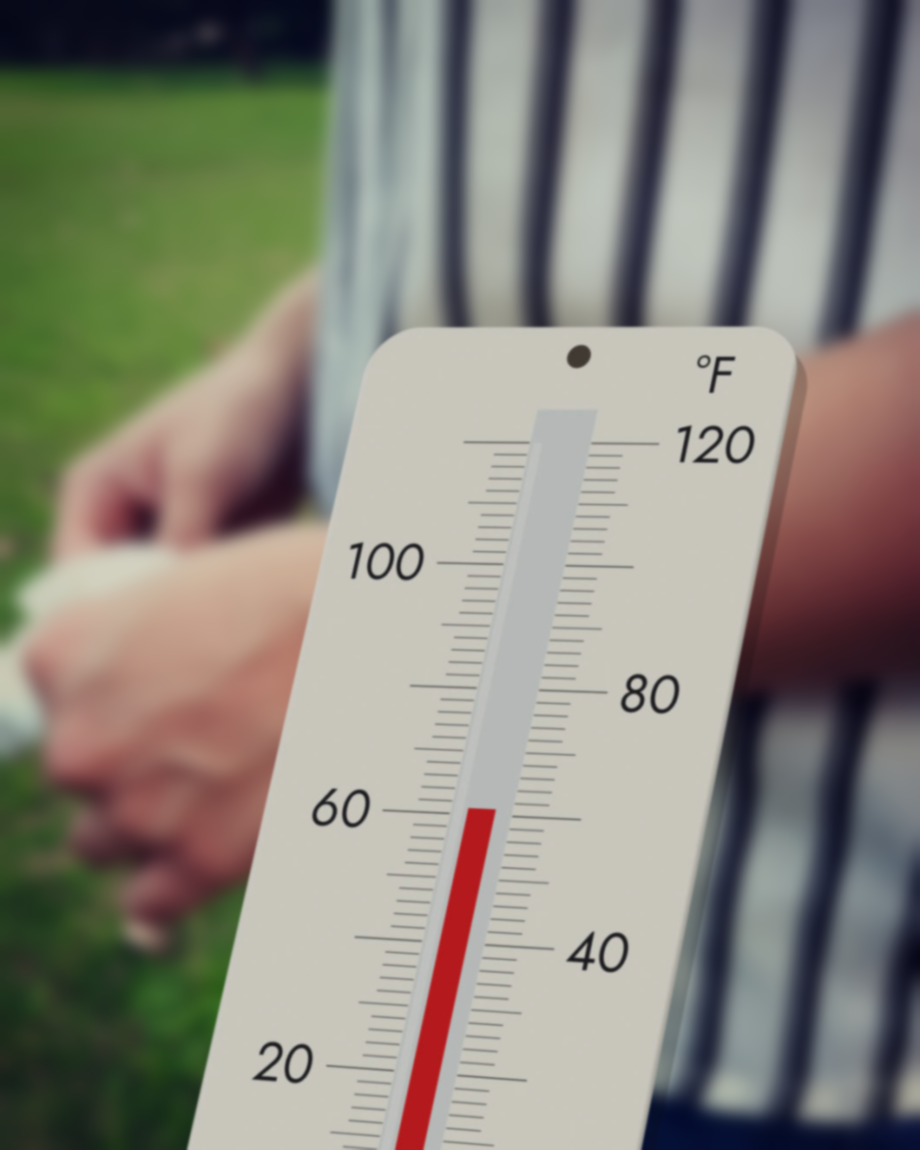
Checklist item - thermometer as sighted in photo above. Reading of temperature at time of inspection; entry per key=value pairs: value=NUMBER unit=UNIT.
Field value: value=61 unit=°F
